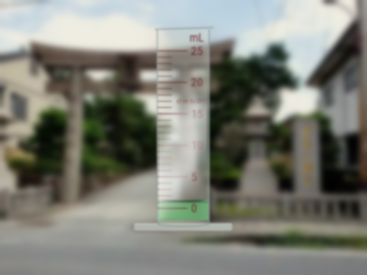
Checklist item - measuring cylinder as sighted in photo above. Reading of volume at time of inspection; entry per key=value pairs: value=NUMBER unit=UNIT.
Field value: value=1 unit=mL
